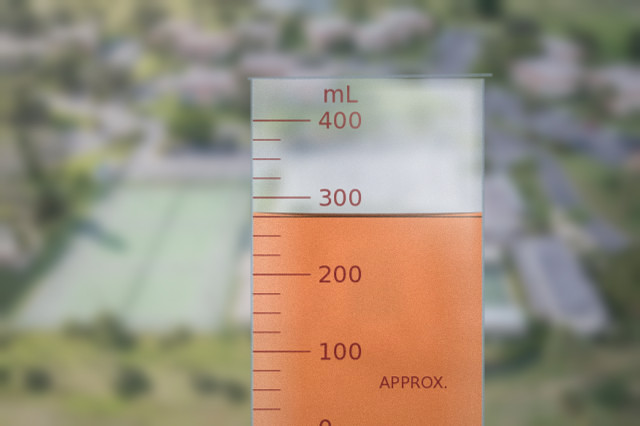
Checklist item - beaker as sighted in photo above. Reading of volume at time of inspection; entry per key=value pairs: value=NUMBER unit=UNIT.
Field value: value=275 unit=mL
